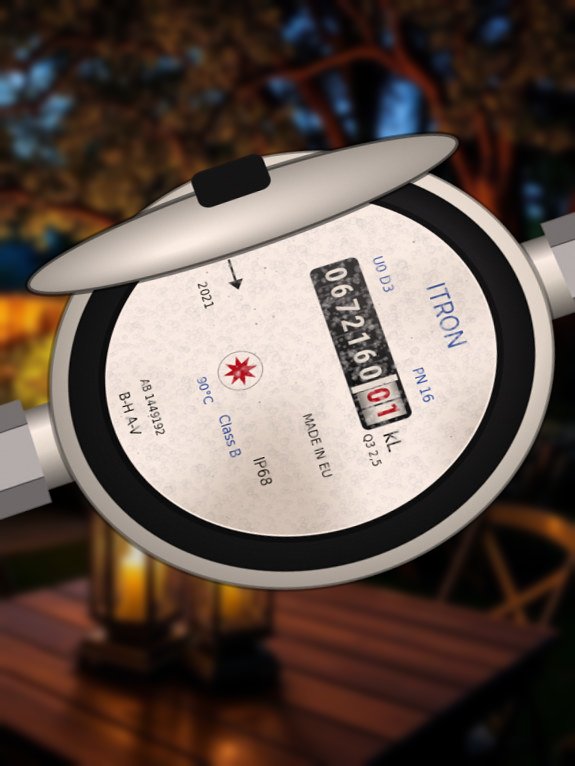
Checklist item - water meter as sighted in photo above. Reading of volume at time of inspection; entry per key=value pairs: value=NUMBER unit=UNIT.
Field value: value=672160.01 unit=kL
